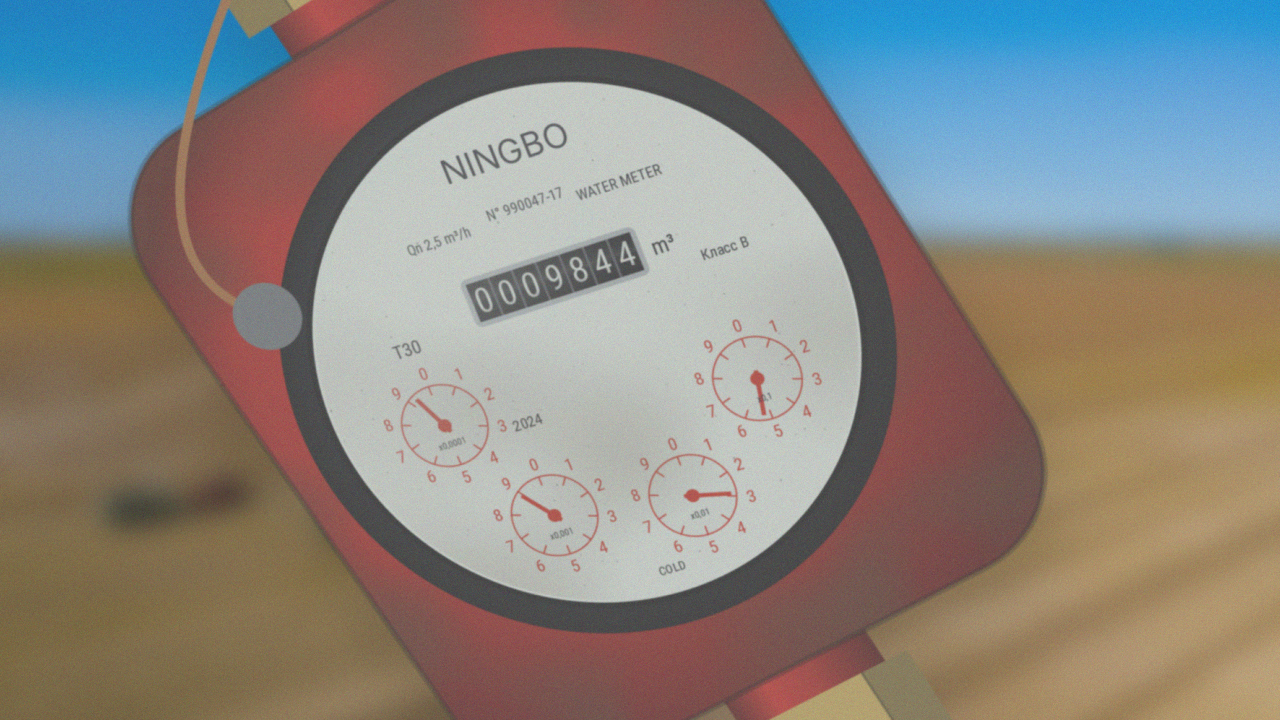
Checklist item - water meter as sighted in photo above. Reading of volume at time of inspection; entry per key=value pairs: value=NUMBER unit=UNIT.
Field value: value=9844.5289 unit=m³
